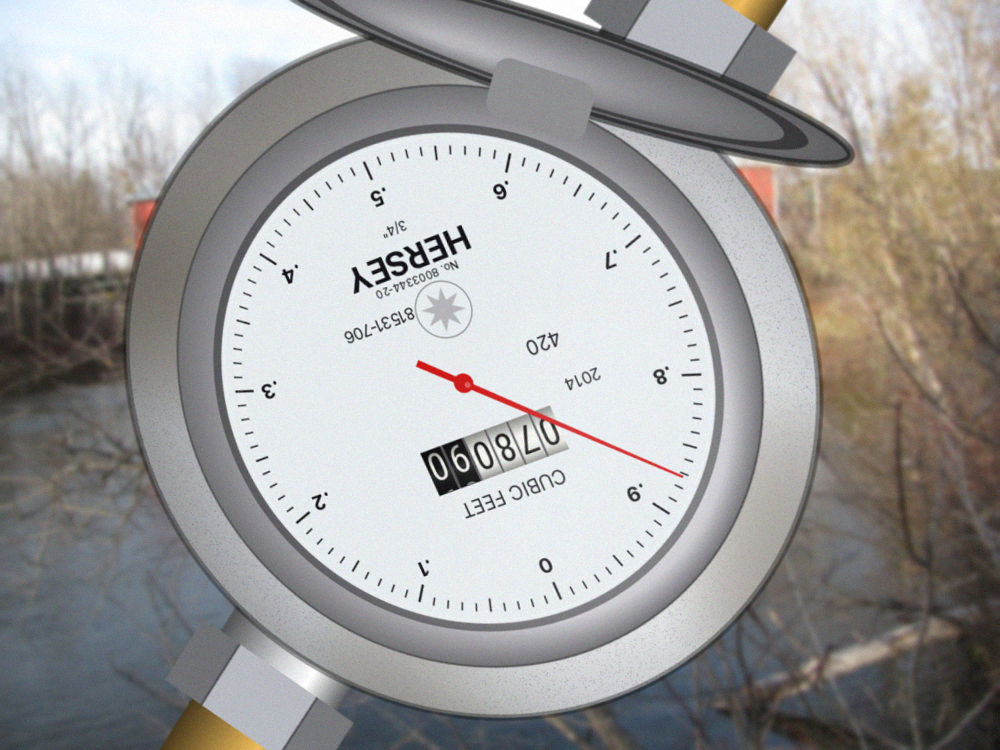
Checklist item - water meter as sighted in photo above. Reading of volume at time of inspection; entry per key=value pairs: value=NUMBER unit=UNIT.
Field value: value=78089.87 unit=ft³
